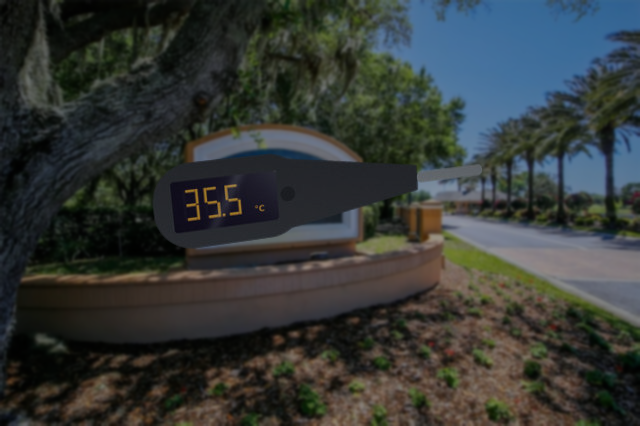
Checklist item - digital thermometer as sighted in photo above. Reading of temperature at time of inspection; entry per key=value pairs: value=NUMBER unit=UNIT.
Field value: value=35.5 unit=°C
